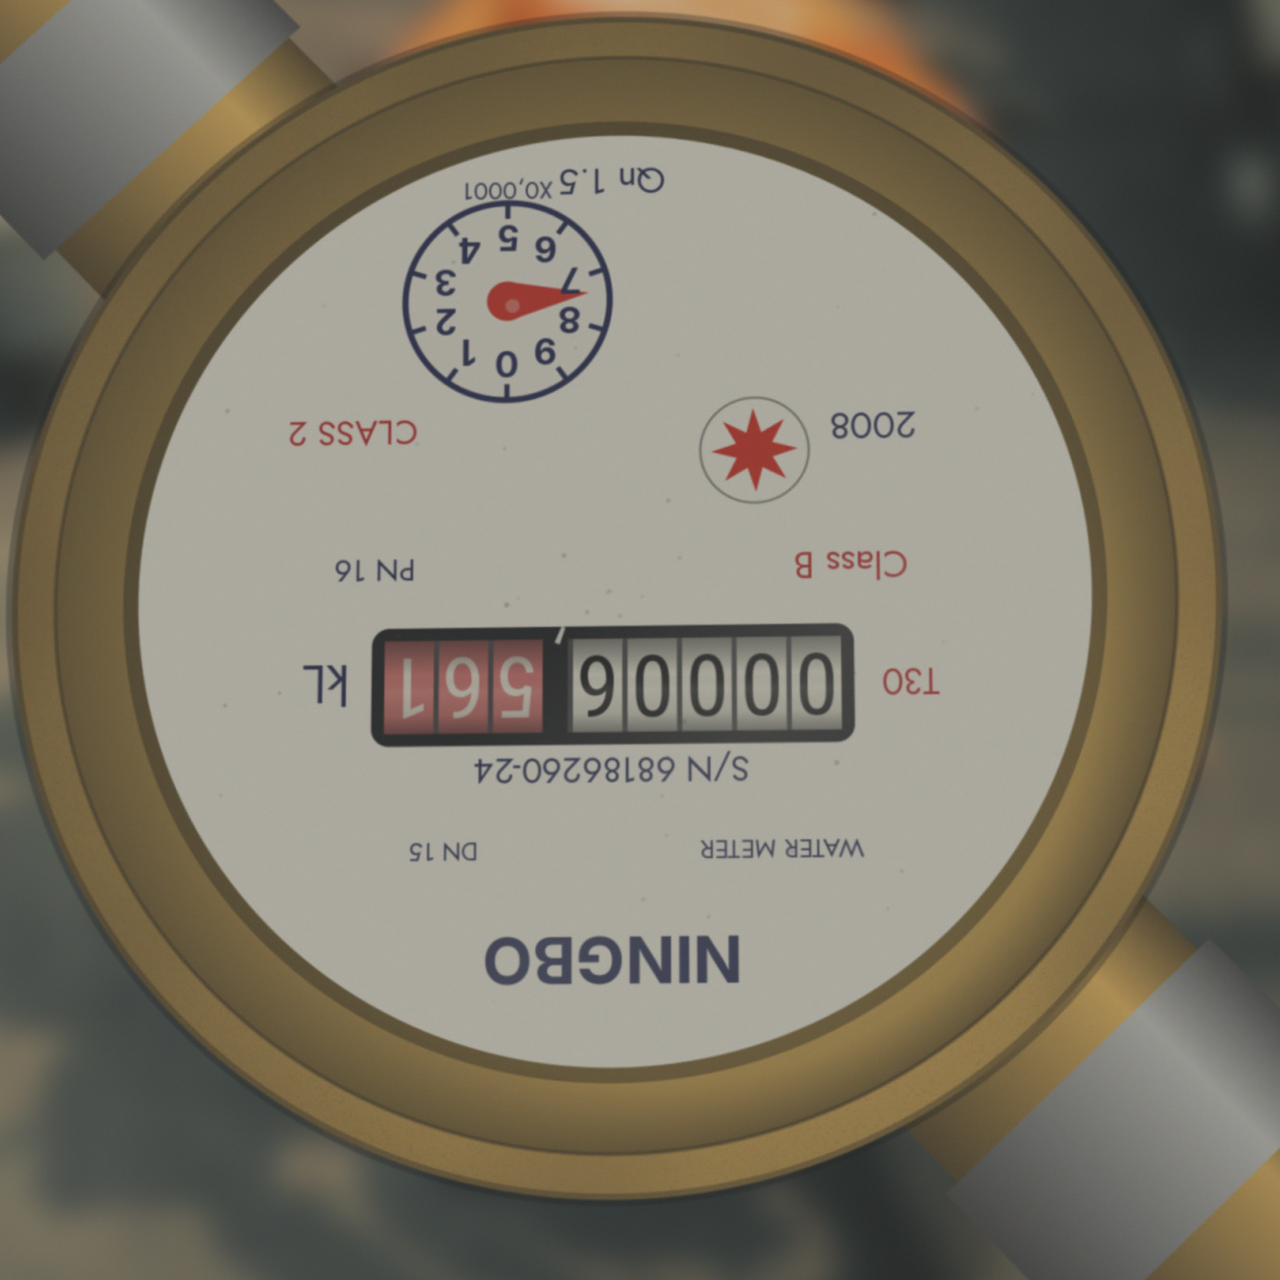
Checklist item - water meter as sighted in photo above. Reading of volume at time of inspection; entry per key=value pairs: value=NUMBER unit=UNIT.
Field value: value=6.5617 unit=kL
